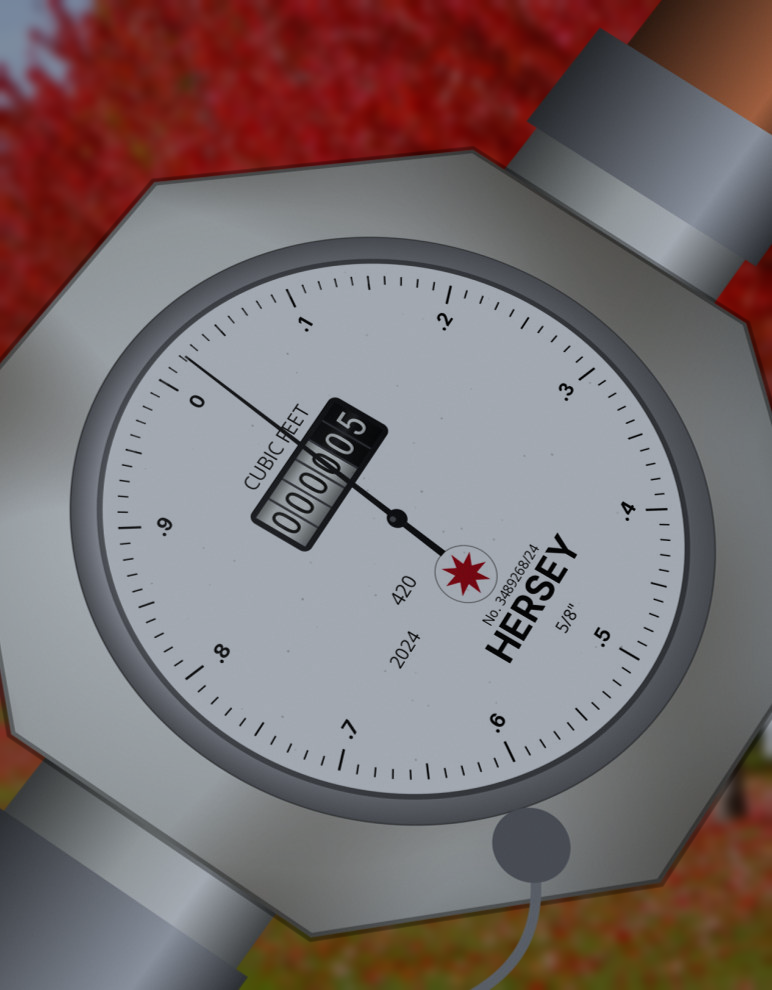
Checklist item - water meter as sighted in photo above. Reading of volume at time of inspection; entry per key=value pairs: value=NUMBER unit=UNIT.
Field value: value=5.02 unit=ft³
